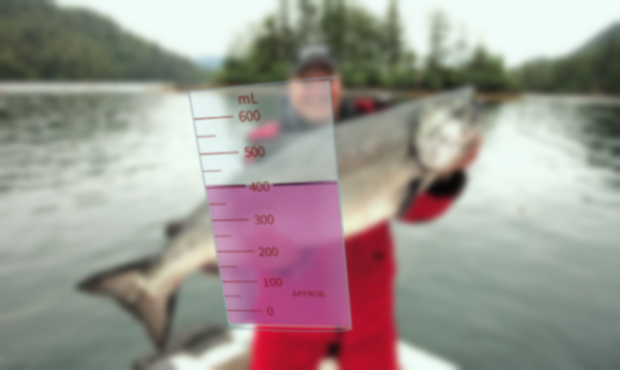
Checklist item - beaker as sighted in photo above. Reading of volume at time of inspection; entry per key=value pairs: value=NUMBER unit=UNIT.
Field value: value=400 unit=mL
